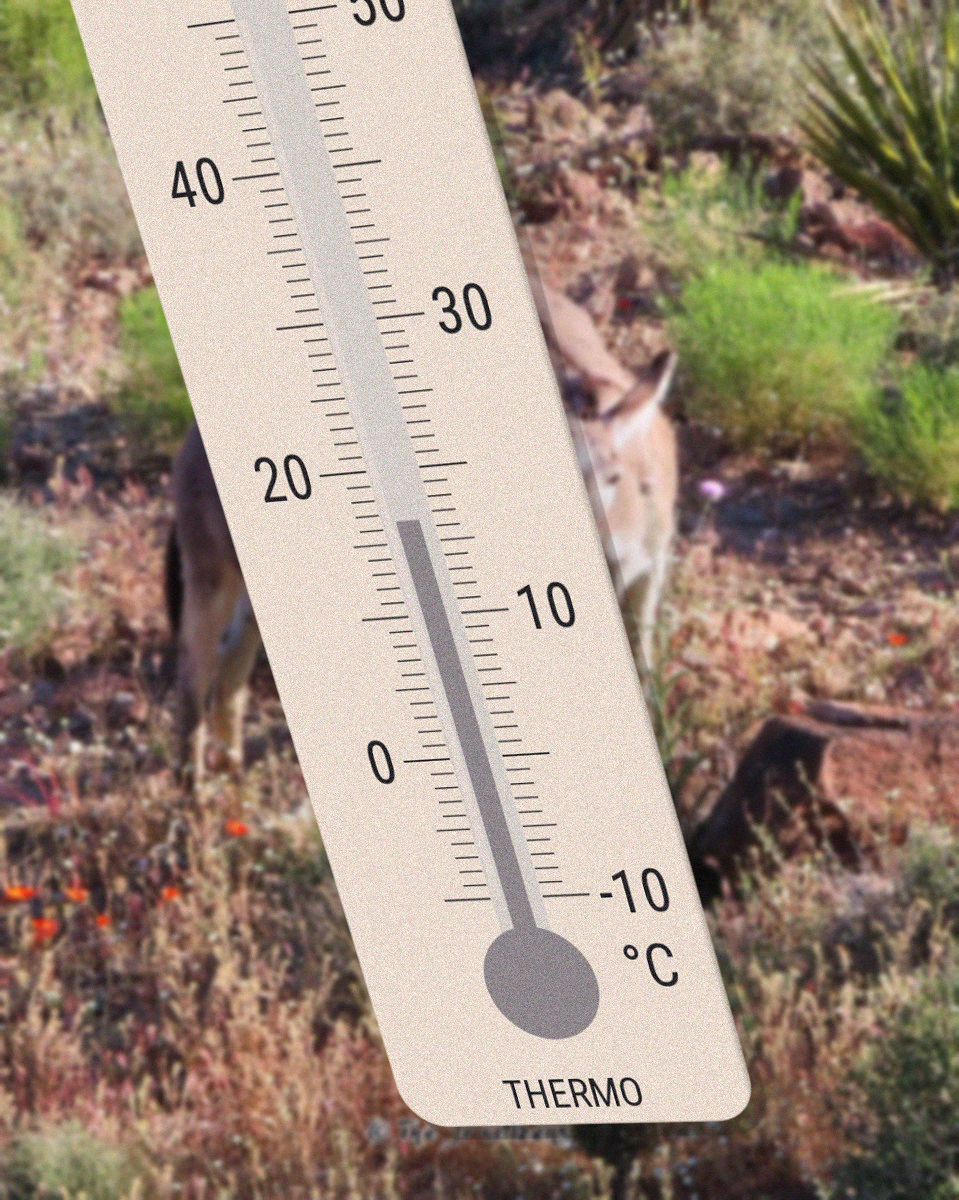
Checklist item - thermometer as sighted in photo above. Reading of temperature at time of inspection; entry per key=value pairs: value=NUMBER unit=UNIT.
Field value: value=16.5 unit=°C
